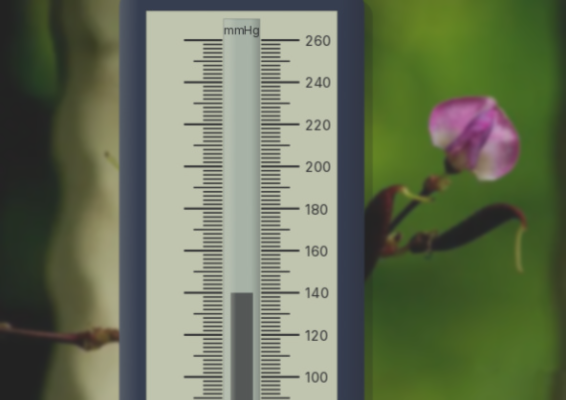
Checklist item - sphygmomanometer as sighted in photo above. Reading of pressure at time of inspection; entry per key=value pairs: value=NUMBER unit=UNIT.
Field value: value=140 unit=mmHg
